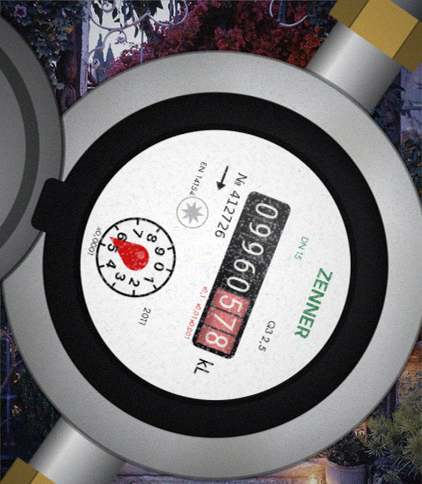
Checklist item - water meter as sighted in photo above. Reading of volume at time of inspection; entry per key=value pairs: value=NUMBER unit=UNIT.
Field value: value=9960.5785 unit=kL
